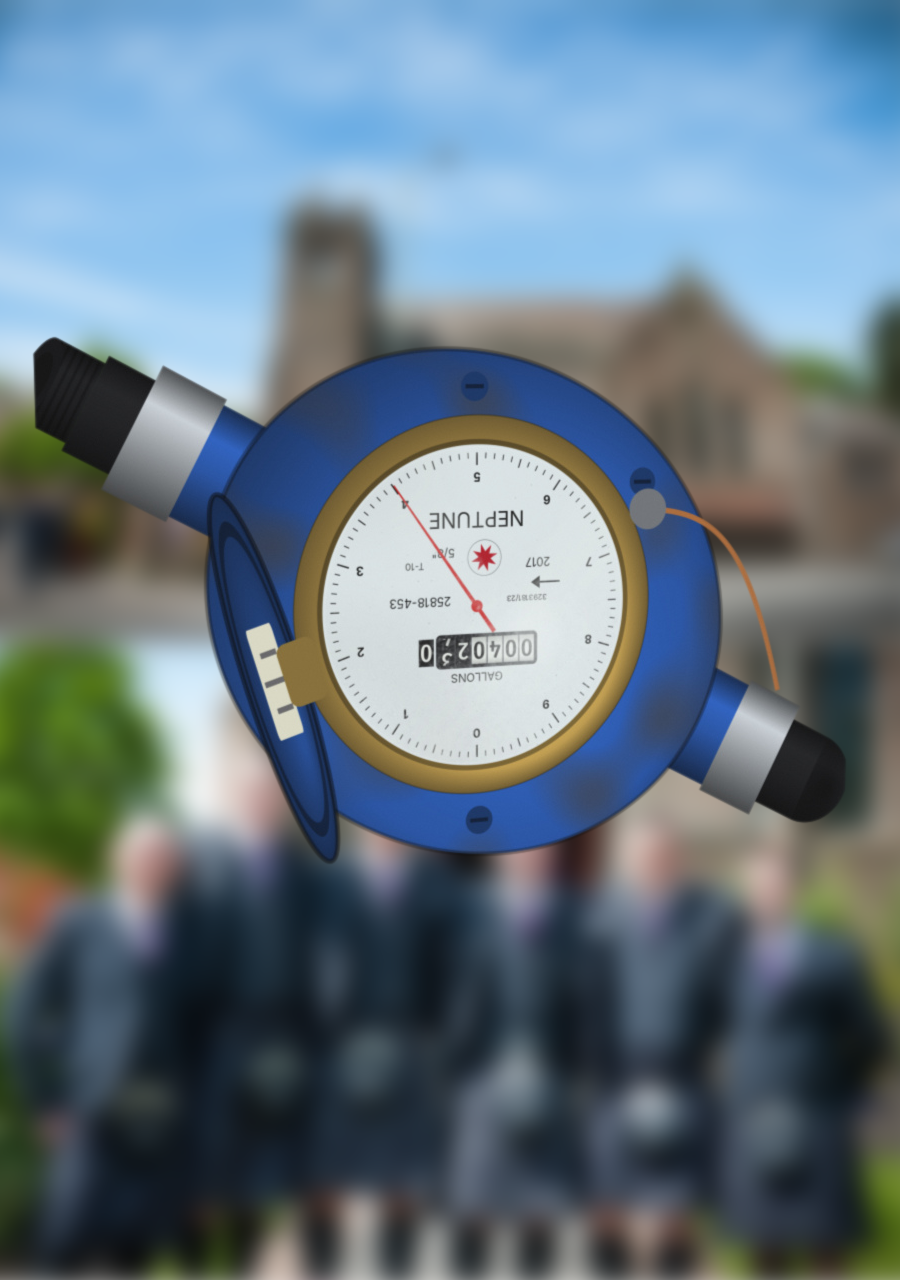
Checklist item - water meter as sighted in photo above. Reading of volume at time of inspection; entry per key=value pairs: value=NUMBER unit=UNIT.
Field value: value=40234.0 unit=gal
